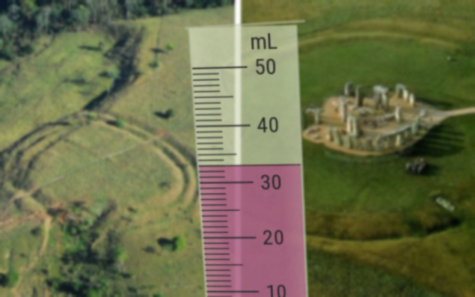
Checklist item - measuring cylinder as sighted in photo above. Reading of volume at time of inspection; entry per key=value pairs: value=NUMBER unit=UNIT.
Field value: value=33 unit=mL
